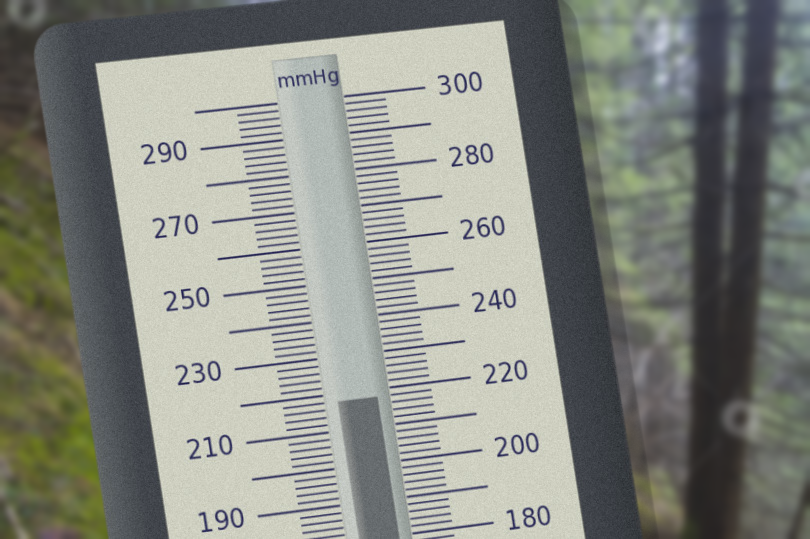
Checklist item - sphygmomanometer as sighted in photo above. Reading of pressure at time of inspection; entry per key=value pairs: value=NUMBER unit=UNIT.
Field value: value=218 unit=mmHg
